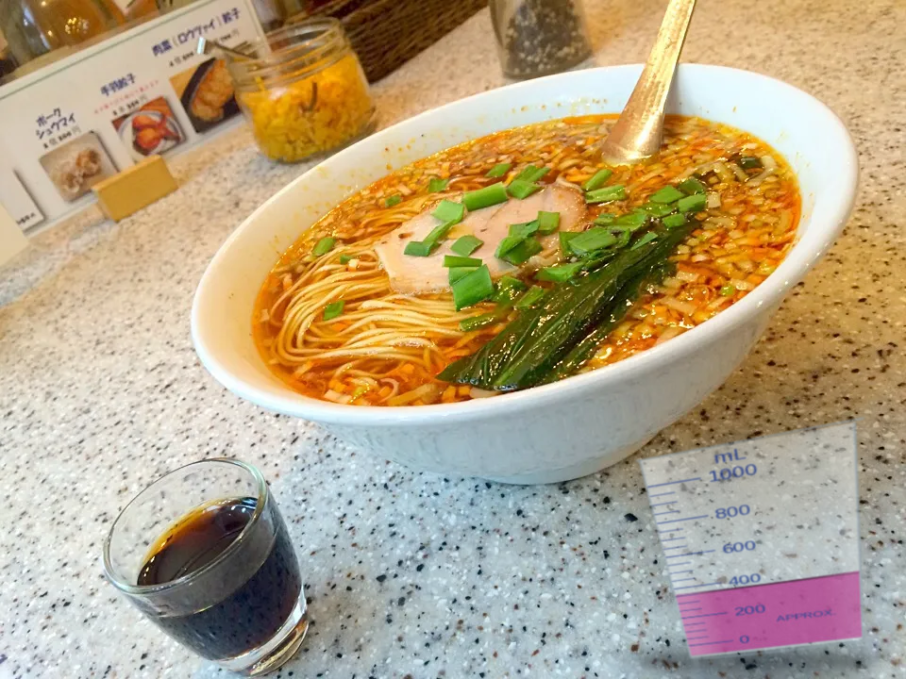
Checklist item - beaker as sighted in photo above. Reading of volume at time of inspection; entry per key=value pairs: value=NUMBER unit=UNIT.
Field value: value=350 unit=mL
